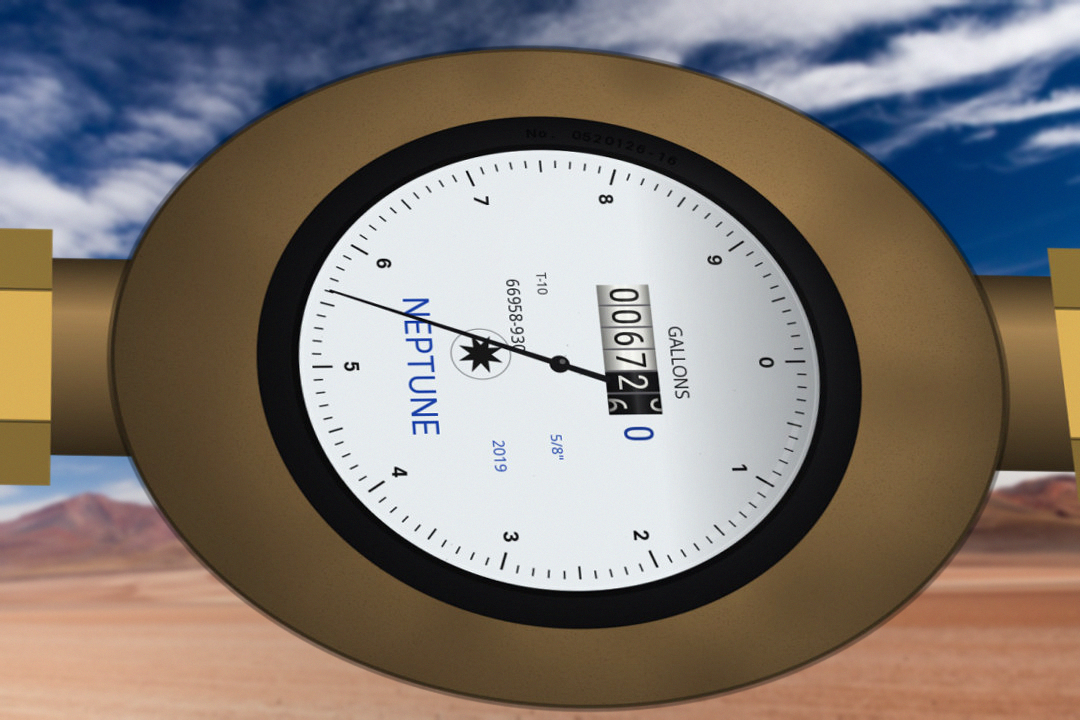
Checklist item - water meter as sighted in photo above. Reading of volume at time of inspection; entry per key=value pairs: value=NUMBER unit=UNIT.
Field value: value=67255.6 unit=gal
